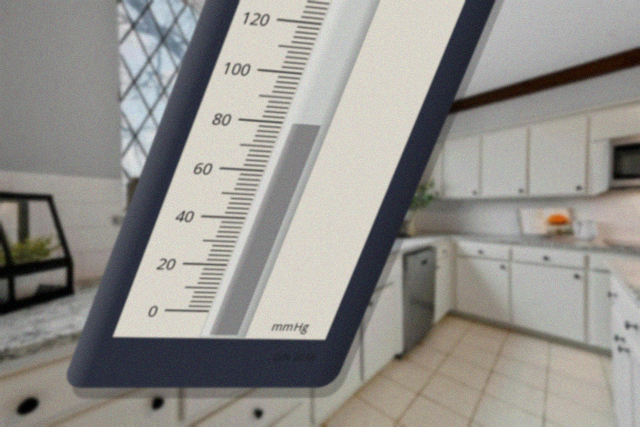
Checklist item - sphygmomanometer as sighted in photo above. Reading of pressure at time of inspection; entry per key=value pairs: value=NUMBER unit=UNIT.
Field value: value=80 unit=mmHg
